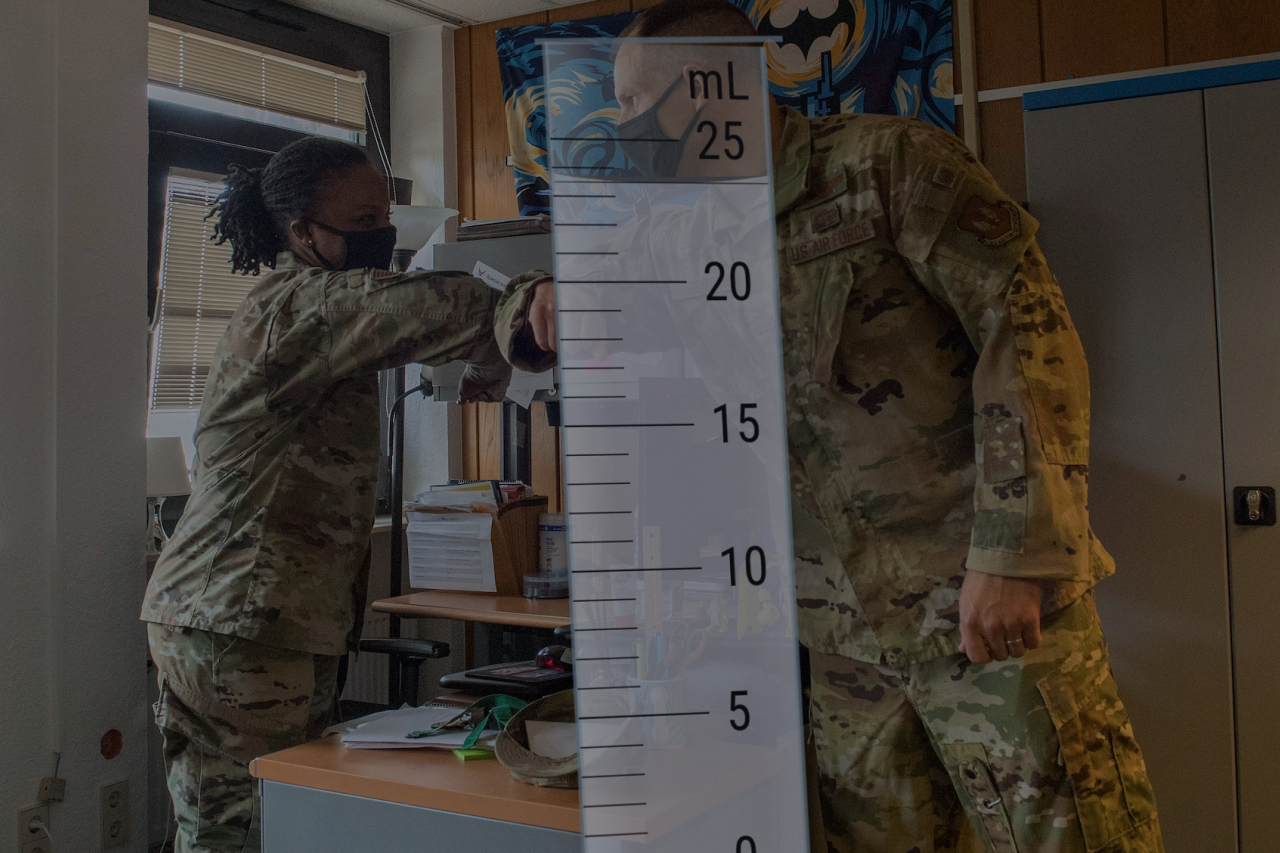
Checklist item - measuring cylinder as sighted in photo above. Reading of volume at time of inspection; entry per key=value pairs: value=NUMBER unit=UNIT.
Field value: value=23.5 unit=mL
